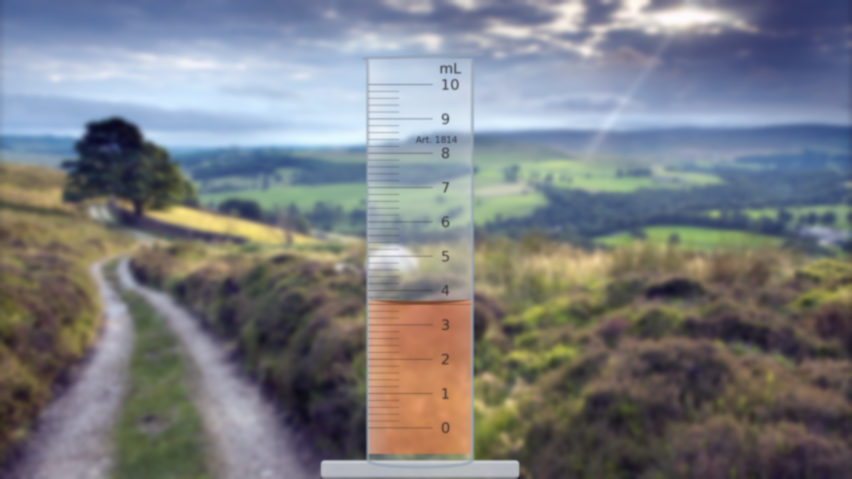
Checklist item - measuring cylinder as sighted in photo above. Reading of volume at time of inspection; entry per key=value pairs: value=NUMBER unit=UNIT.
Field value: value=3.6 unit=mL
